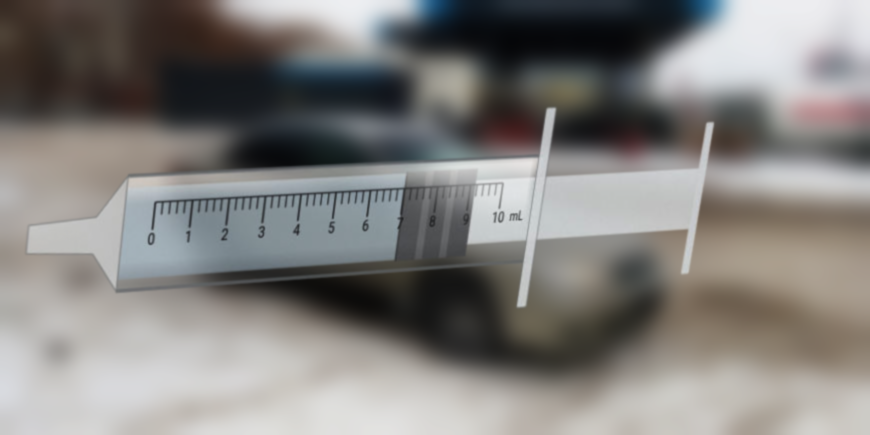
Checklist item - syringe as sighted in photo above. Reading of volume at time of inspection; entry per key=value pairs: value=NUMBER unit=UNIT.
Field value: value=7 unit=mL
